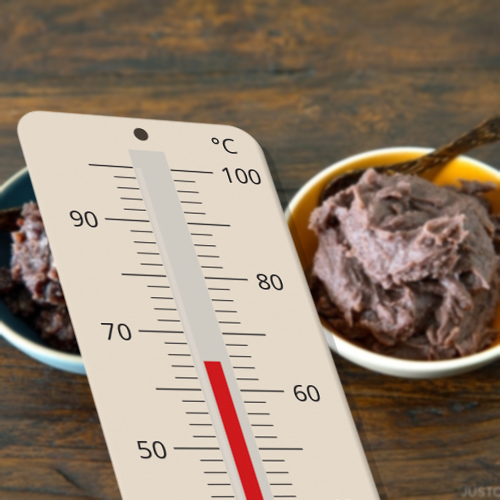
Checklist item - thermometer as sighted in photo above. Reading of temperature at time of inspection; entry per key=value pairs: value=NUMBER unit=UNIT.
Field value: value=65 unit=°C
